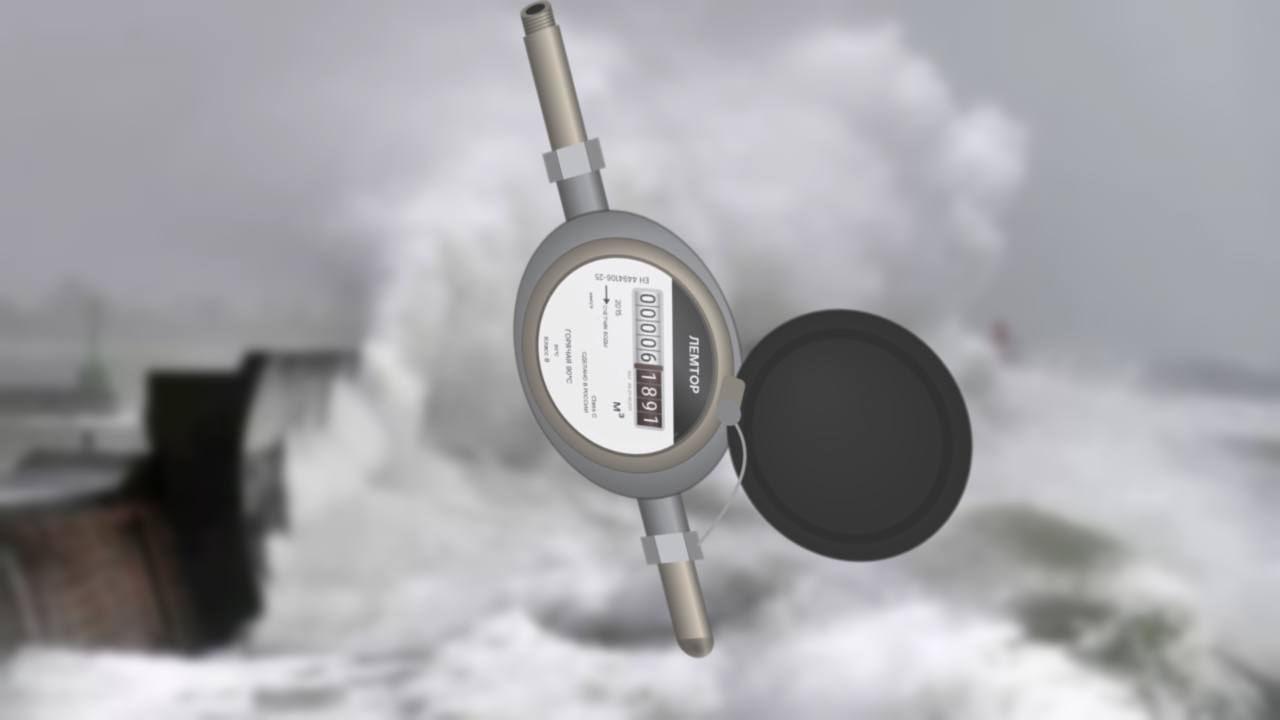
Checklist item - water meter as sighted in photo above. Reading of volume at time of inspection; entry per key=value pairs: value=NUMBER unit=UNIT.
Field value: value=6.1891 unit=m³
